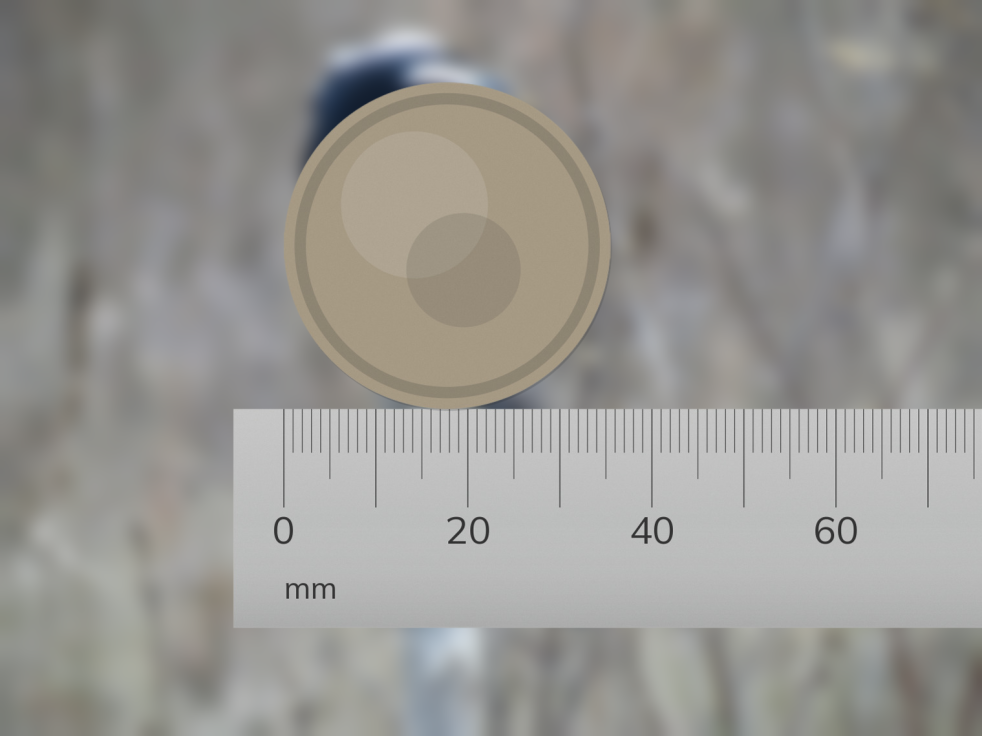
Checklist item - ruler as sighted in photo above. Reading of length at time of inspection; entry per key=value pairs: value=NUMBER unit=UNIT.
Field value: value=35.5 unit=mm
